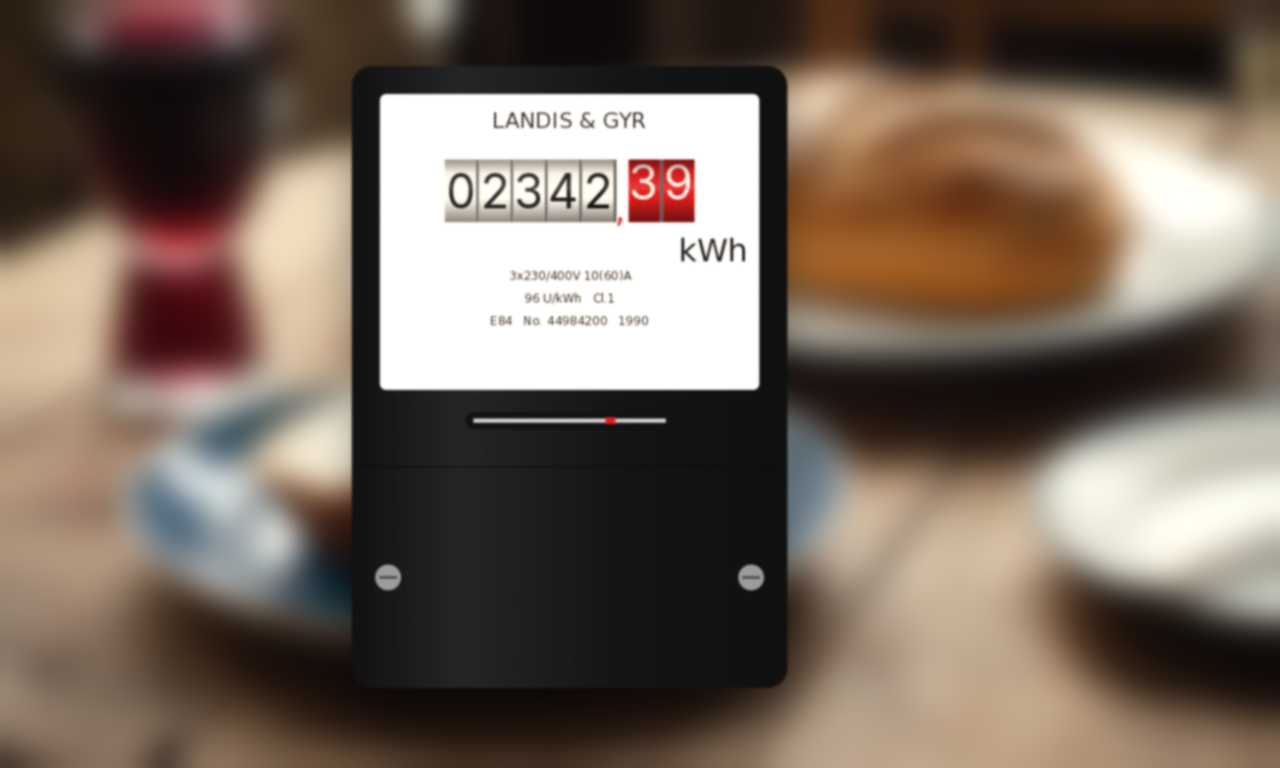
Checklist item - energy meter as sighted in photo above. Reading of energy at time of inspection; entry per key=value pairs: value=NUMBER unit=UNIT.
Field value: value=2342.39 unit=kWh
